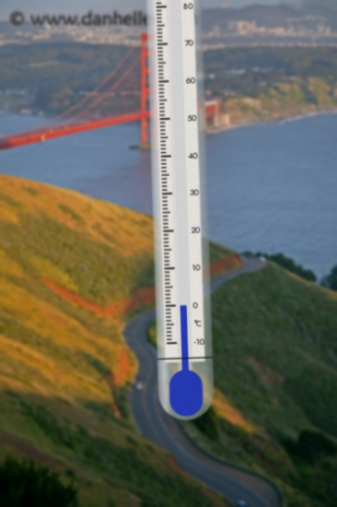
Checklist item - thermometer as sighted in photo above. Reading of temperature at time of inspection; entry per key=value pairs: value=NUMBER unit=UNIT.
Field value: value=0 unit=°C
